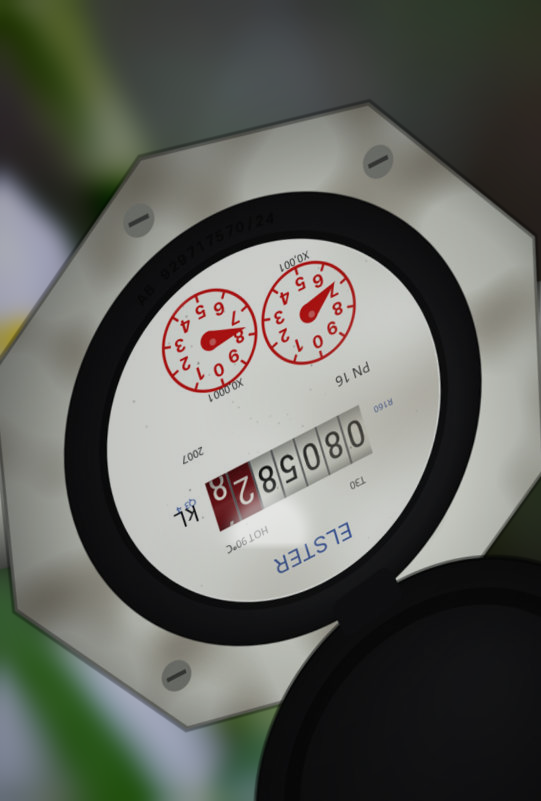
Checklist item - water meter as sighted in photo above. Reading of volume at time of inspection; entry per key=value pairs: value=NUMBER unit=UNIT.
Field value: value=8058.2767 unit=kL
